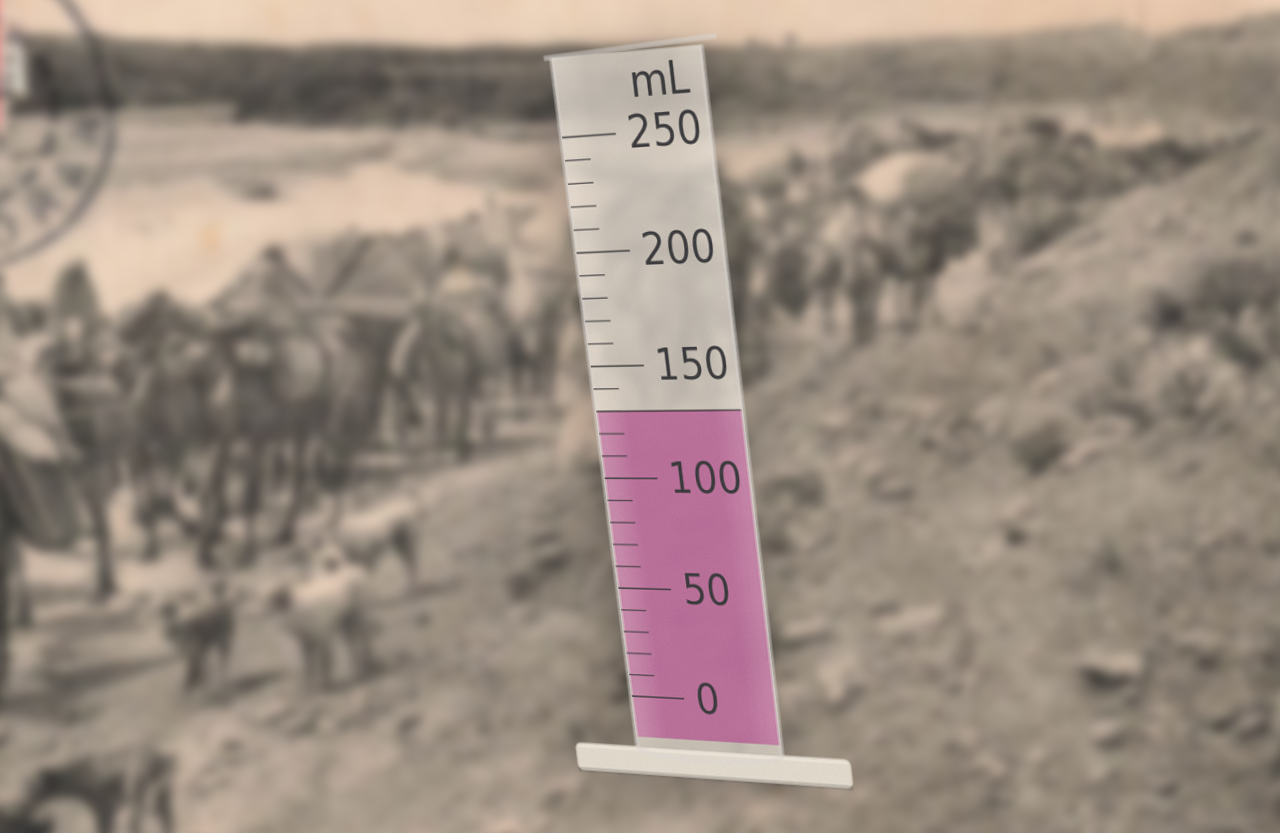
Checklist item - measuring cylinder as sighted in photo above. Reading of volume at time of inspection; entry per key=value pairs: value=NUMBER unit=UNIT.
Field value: value=130 unit=mL
